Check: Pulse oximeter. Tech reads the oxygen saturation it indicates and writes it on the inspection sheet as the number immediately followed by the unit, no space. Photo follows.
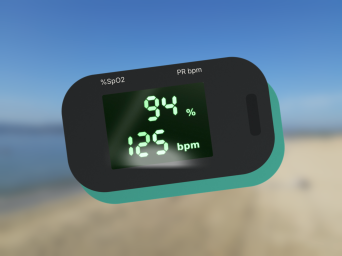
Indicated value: 94%
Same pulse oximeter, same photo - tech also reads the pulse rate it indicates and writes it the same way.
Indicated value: 125bpm
